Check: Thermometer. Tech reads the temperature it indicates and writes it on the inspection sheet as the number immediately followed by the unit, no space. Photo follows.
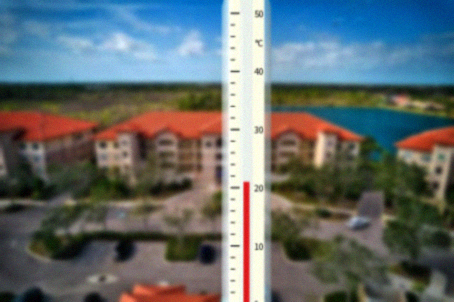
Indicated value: 21°C
